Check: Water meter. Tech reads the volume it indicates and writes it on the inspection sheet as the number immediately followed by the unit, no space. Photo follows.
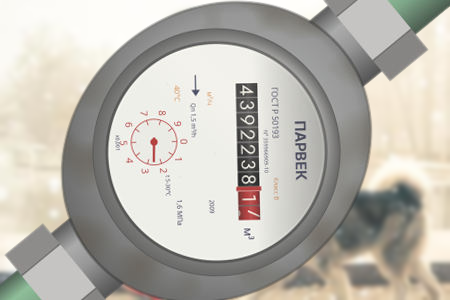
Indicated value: 4392238.172m³
